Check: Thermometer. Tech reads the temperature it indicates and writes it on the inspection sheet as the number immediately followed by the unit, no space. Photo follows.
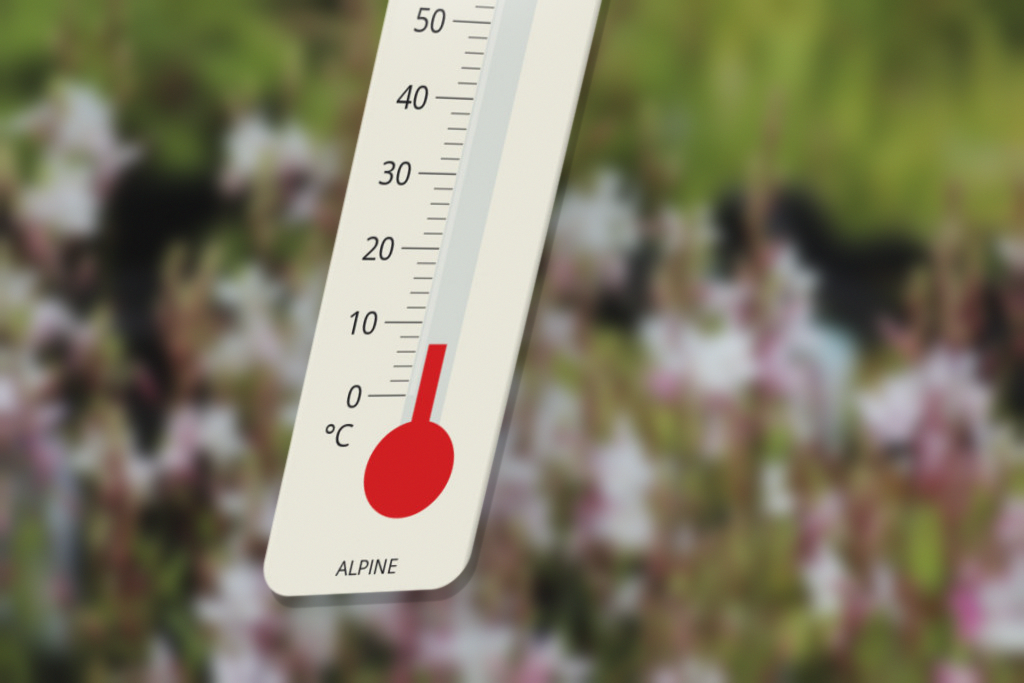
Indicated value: 7°C
